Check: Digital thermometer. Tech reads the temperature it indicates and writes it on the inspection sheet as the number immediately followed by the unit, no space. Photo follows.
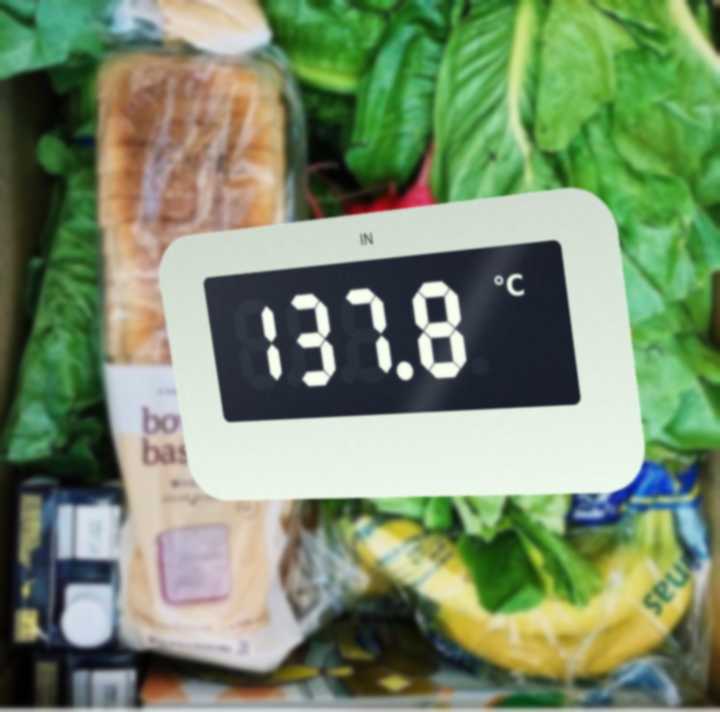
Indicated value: 137.8°C
